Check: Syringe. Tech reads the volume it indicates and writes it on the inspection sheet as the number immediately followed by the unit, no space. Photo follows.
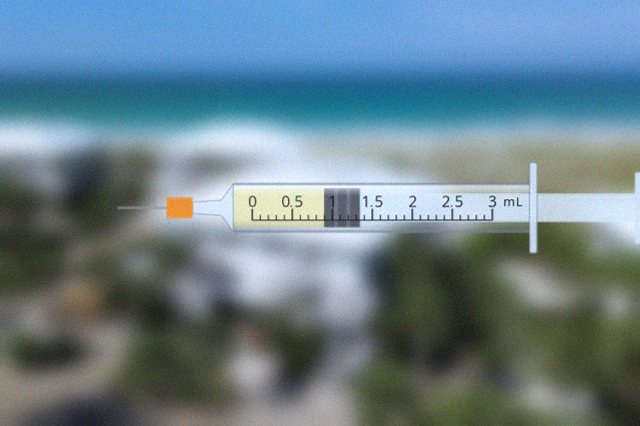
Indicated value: 0.9mL
